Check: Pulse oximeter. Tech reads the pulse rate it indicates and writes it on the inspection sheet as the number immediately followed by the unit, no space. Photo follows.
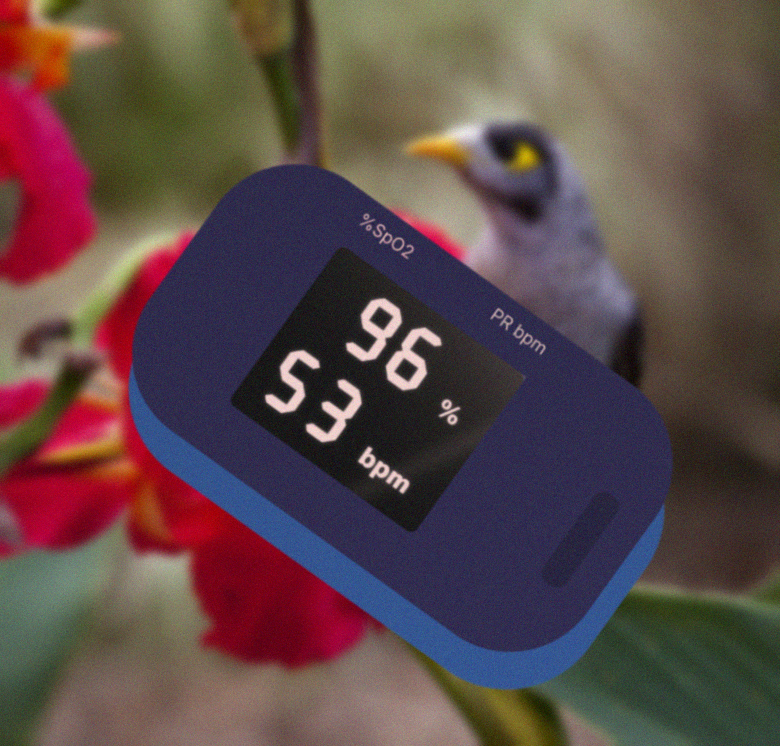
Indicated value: 53bpm
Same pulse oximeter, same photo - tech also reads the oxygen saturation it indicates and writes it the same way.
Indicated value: 96%
